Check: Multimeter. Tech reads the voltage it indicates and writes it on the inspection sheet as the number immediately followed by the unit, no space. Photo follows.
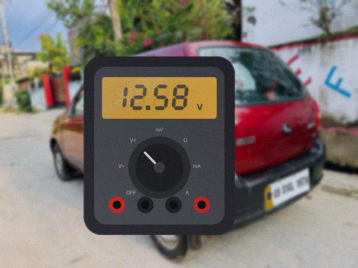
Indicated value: 12.58V
